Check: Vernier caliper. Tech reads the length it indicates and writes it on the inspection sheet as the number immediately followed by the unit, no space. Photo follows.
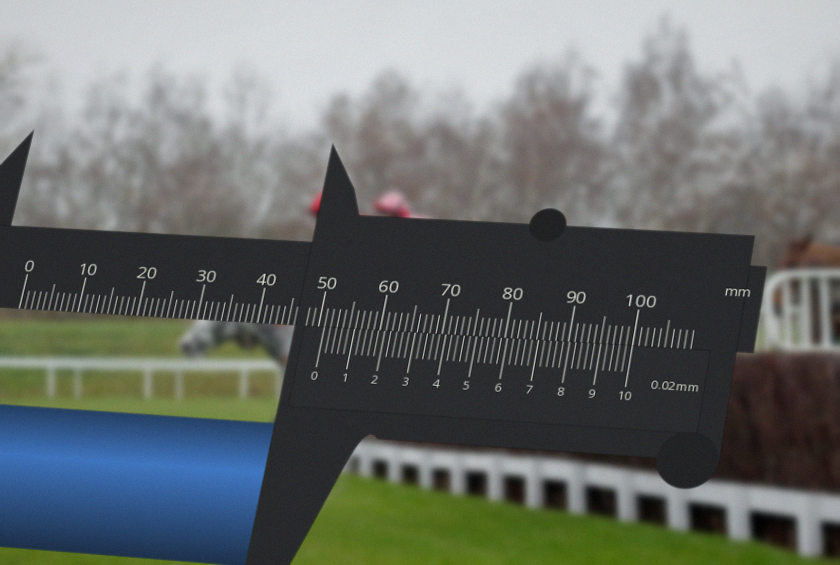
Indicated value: 51.0mm
